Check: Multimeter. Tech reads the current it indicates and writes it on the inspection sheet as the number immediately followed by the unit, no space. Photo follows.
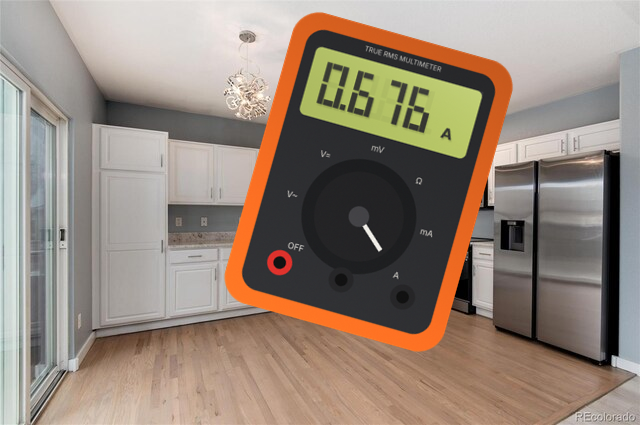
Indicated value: 0.676A
